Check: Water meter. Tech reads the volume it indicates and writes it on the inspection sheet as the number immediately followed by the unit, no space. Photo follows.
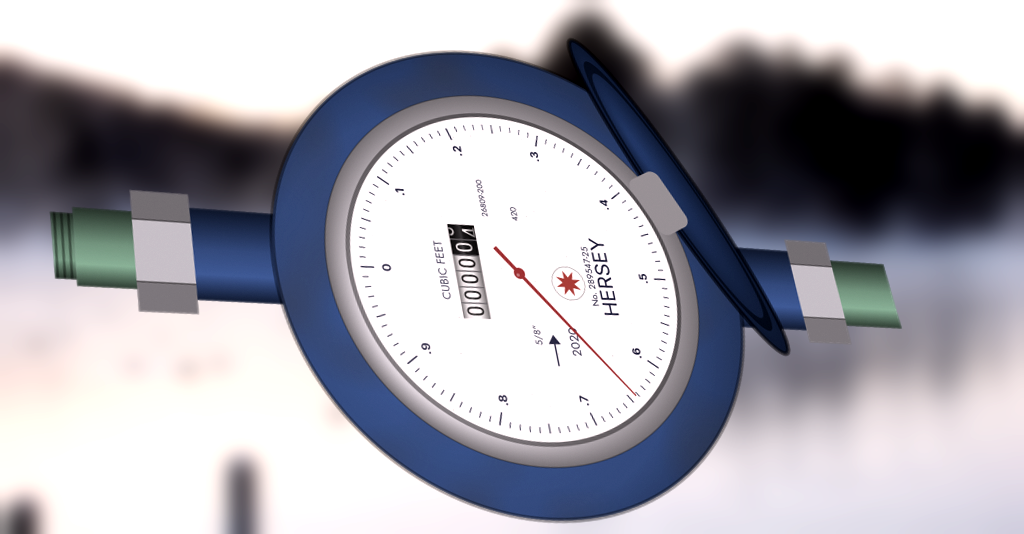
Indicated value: 3.64ft³
